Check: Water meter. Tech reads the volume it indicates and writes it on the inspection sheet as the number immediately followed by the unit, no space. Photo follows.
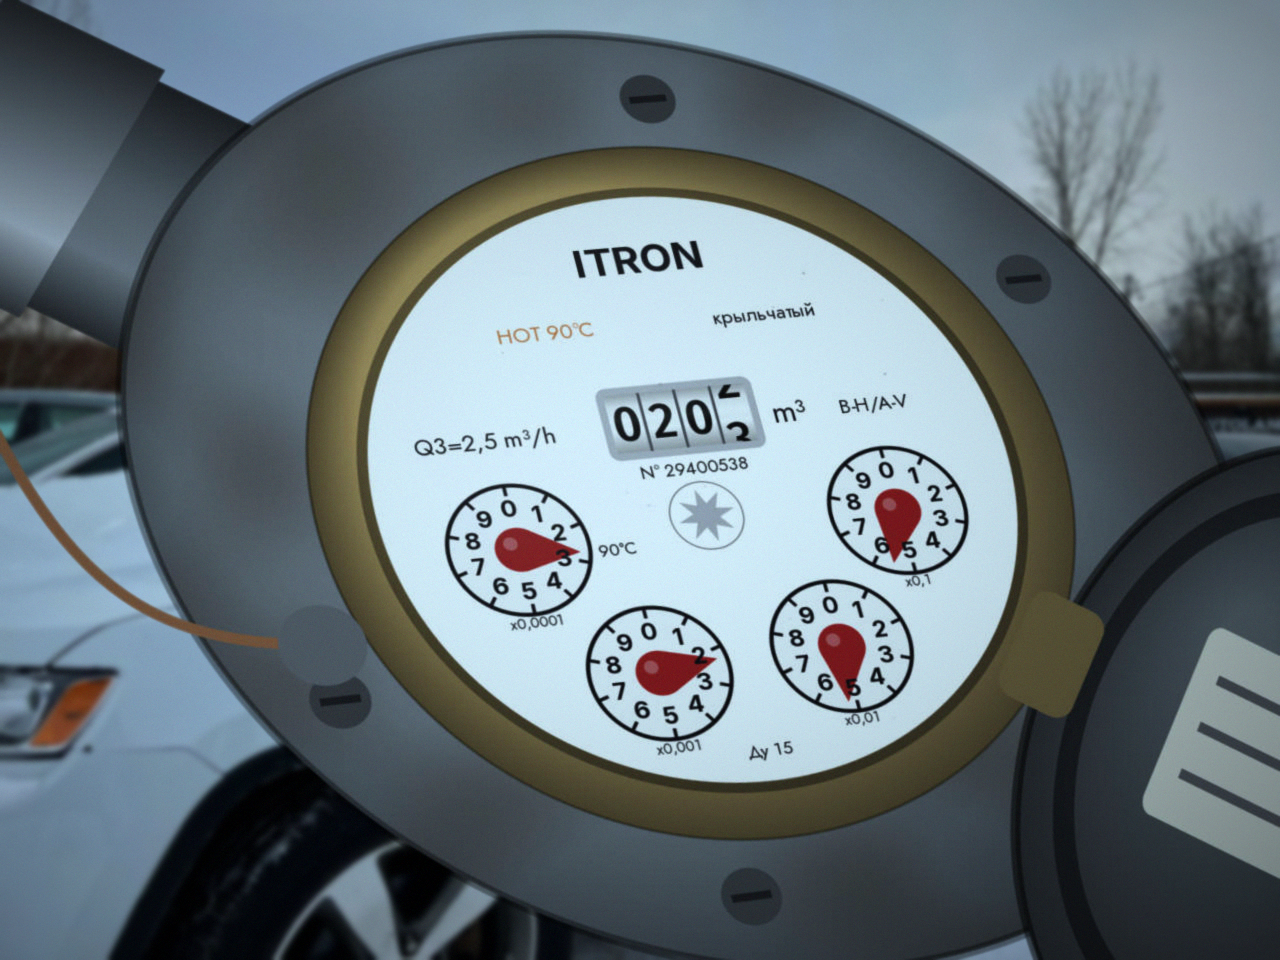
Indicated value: 202.5522m³
